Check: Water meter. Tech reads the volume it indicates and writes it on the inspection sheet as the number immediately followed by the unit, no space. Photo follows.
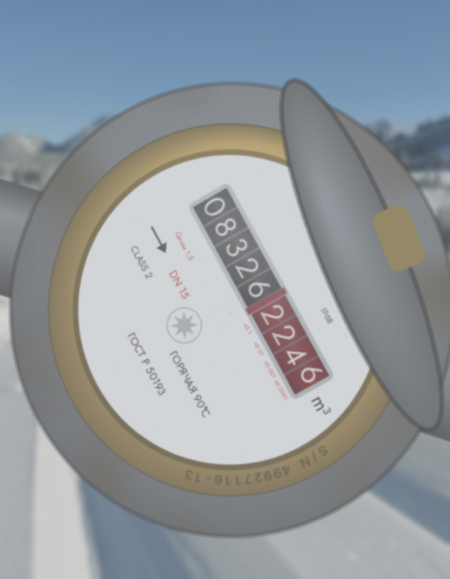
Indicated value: 8326.2246m³
